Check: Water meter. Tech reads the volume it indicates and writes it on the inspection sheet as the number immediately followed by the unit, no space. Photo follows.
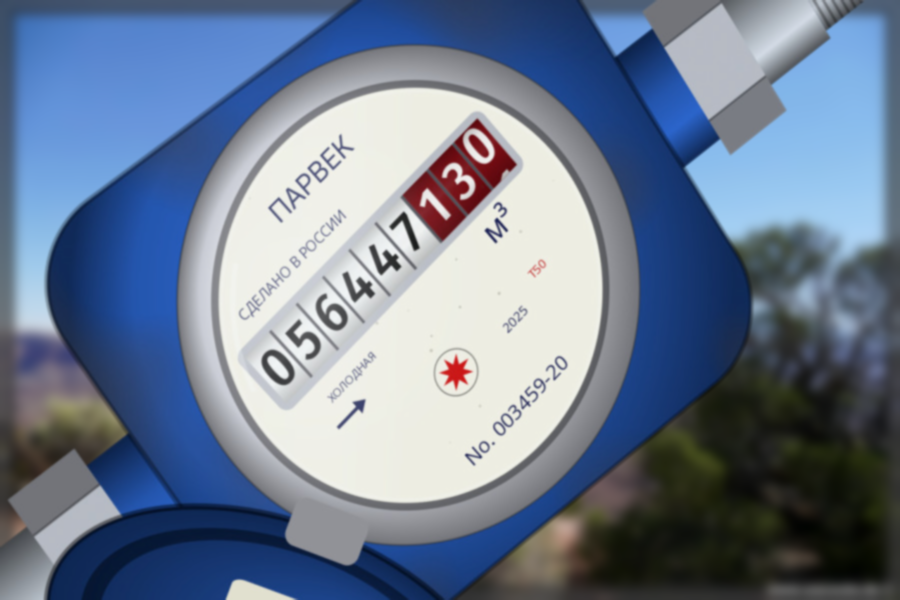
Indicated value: 56447.130m³
